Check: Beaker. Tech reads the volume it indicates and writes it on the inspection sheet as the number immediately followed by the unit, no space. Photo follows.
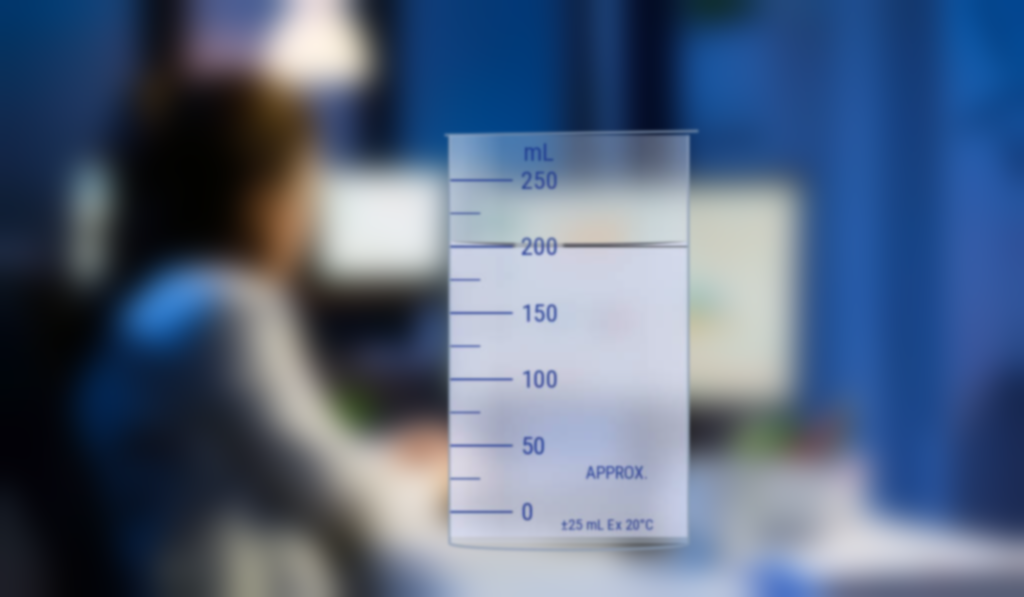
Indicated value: 200mL
